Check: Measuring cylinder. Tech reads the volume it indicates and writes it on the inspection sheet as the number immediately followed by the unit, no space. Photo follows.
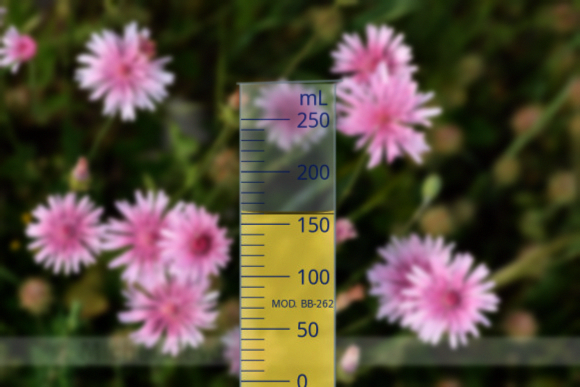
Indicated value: 160mL
